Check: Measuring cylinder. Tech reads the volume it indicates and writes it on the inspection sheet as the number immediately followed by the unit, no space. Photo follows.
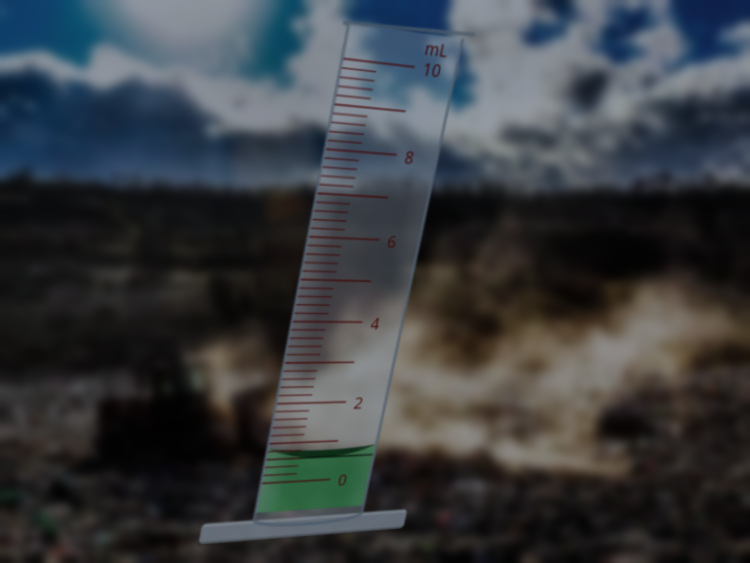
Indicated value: 0.6mL
